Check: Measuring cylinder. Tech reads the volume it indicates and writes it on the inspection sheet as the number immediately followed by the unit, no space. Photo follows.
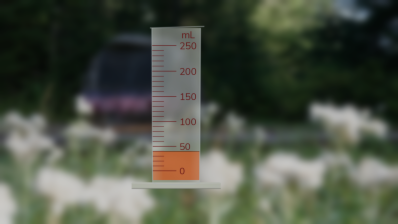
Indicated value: 40mL
